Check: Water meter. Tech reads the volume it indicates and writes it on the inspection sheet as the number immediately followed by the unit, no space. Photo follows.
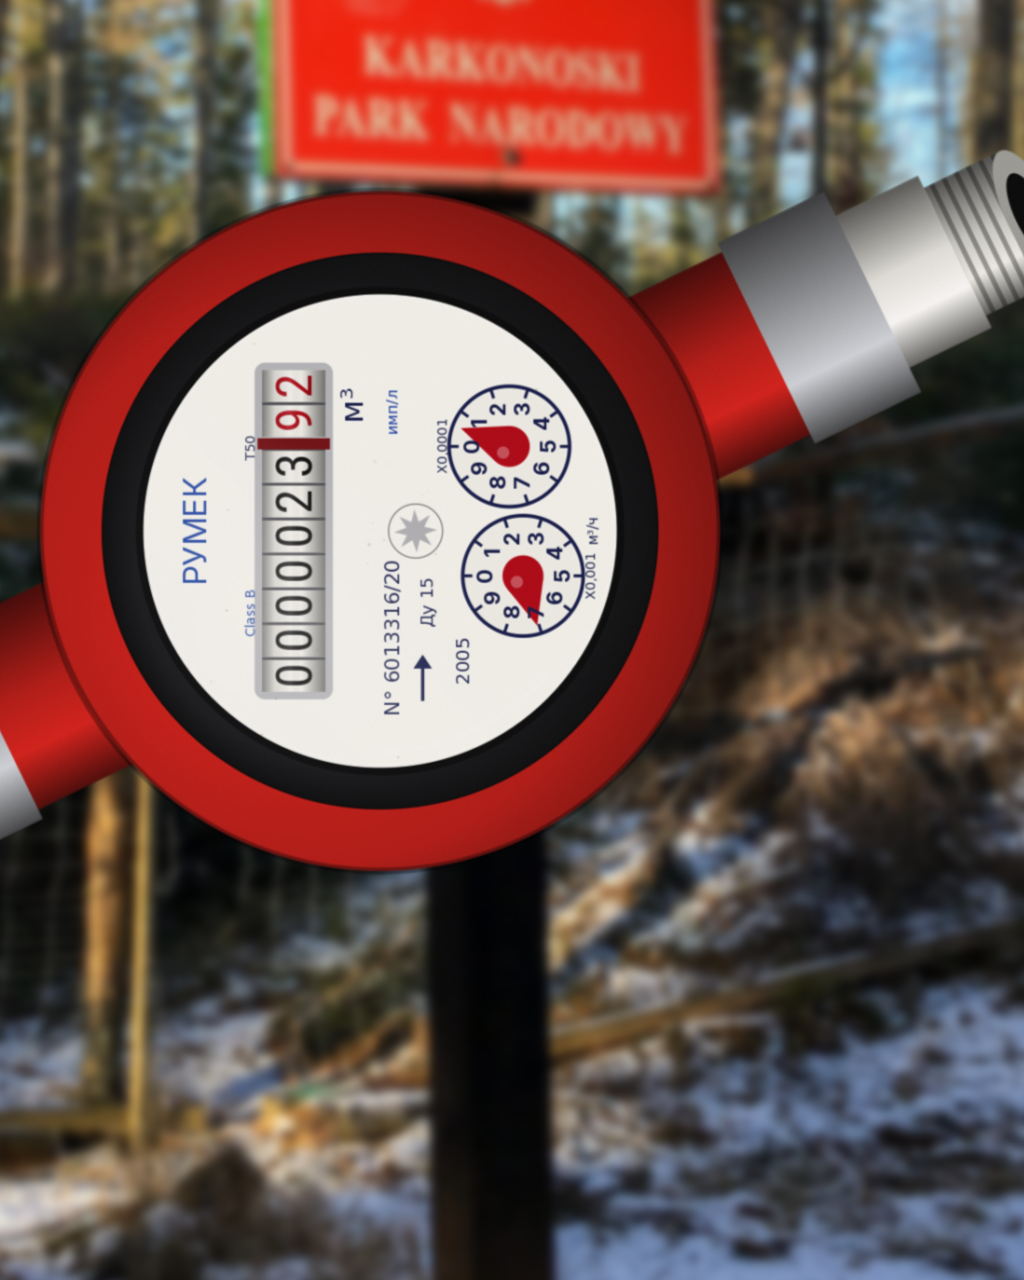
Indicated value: 23.9270m³
